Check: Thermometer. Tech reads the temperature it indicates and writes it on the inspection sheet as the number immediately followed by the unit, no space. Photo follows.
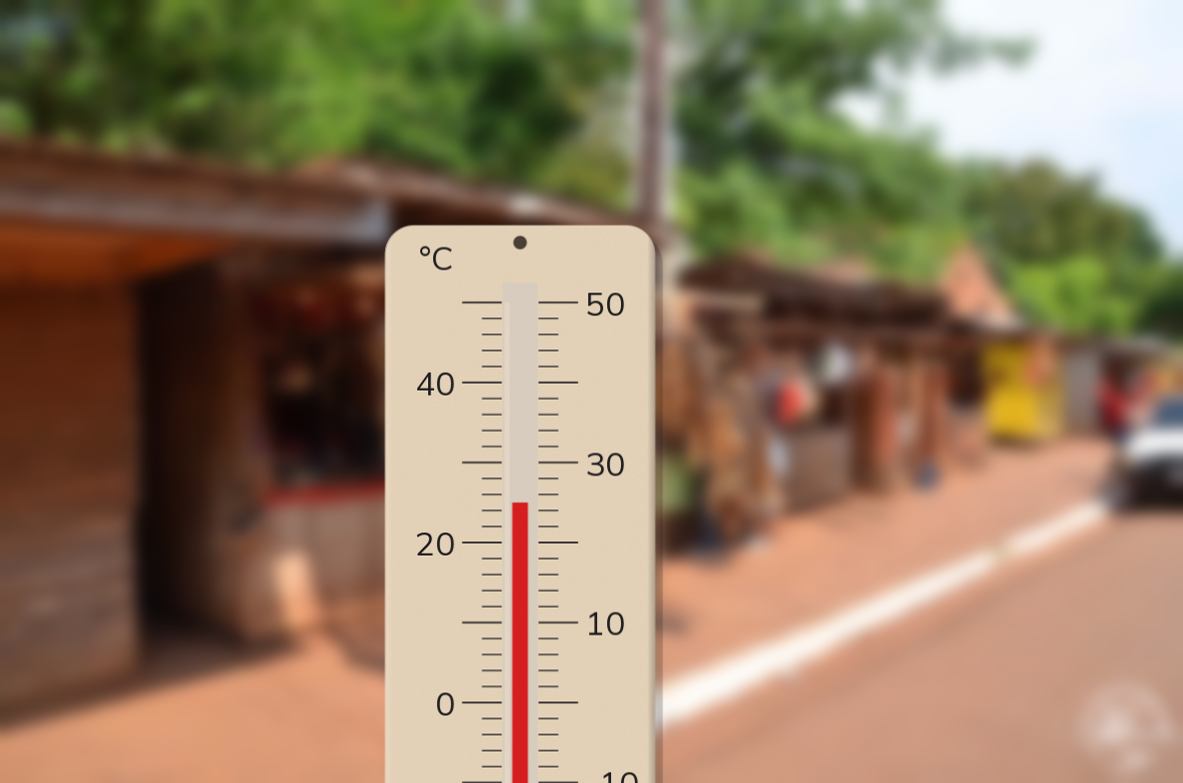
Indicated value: 25°C
